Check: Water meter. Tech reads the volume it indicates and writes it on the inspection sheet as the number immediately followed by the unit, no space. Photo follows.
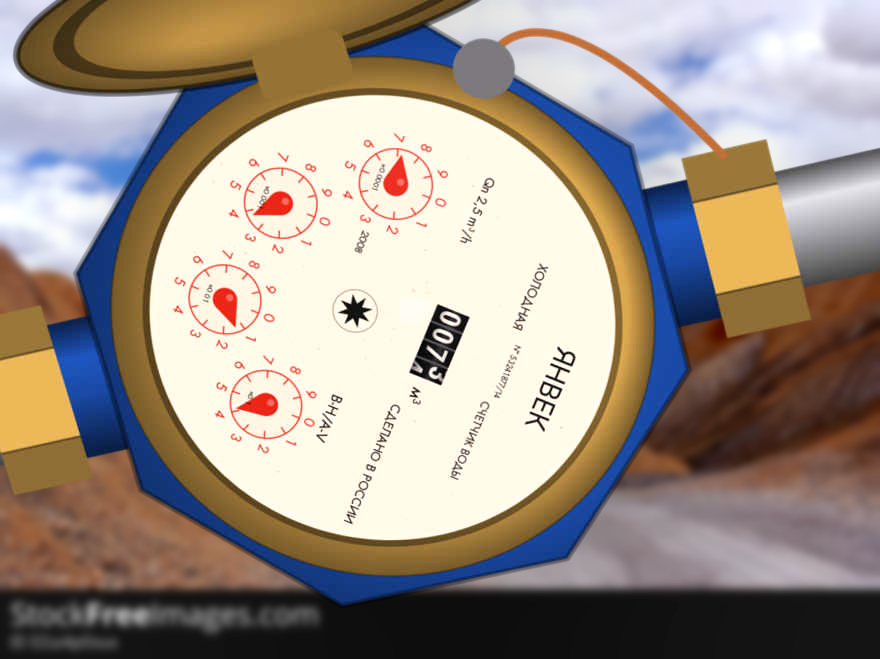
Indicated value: 73.4137m³
